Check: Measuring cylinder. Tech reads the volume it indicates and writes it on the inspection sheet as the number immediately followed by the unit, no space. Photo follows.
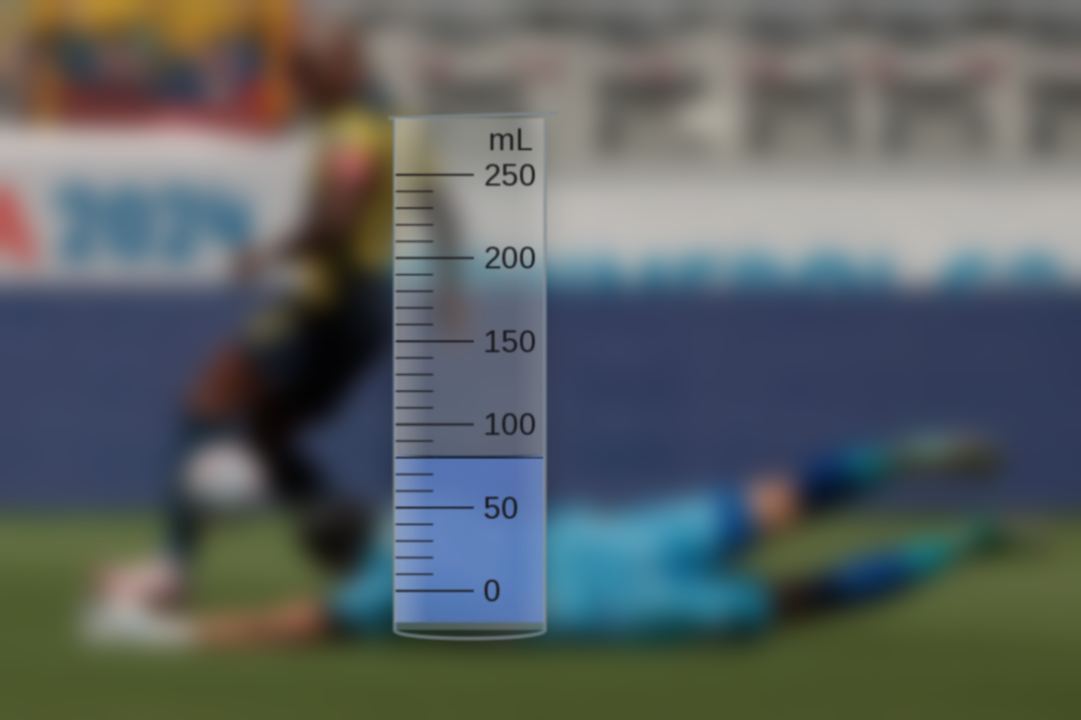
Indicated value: 80mL
